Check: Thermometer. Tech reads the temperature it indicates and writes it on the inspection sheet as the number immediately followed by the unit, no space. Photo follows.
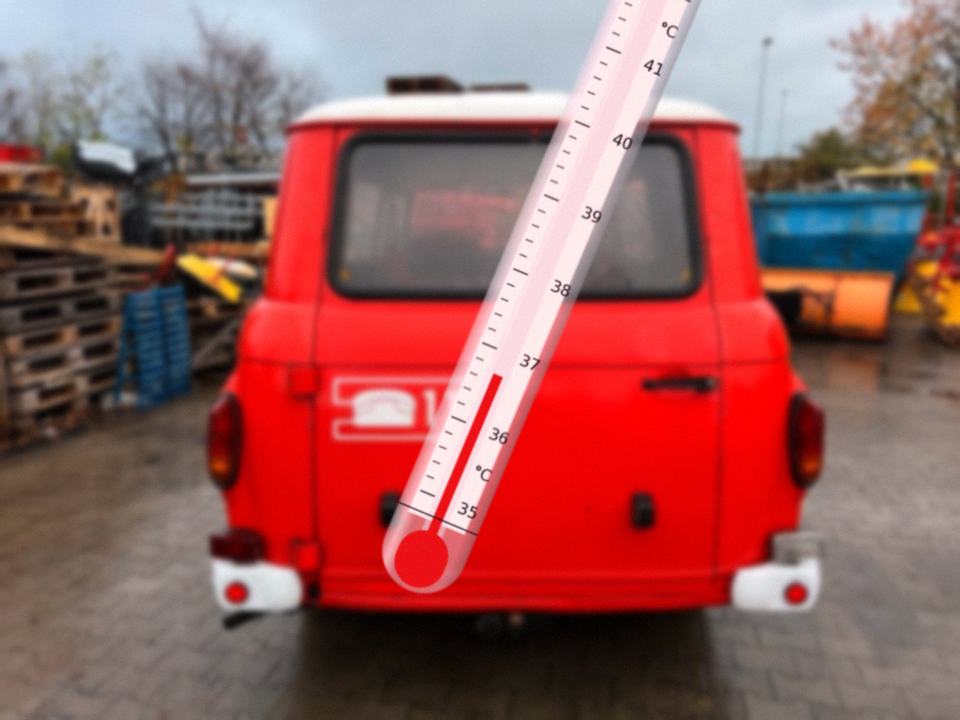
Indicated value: 36.7°C
